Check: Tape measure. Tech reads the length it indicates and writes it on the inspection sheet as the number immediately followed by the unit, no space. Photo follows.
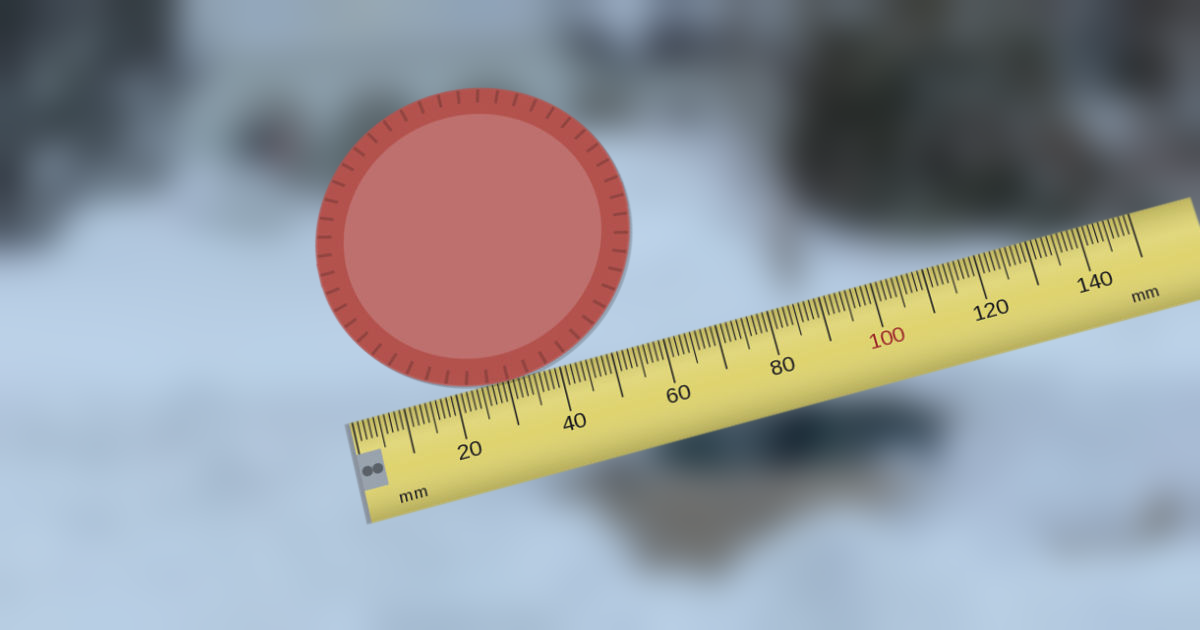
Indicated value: 60mm
